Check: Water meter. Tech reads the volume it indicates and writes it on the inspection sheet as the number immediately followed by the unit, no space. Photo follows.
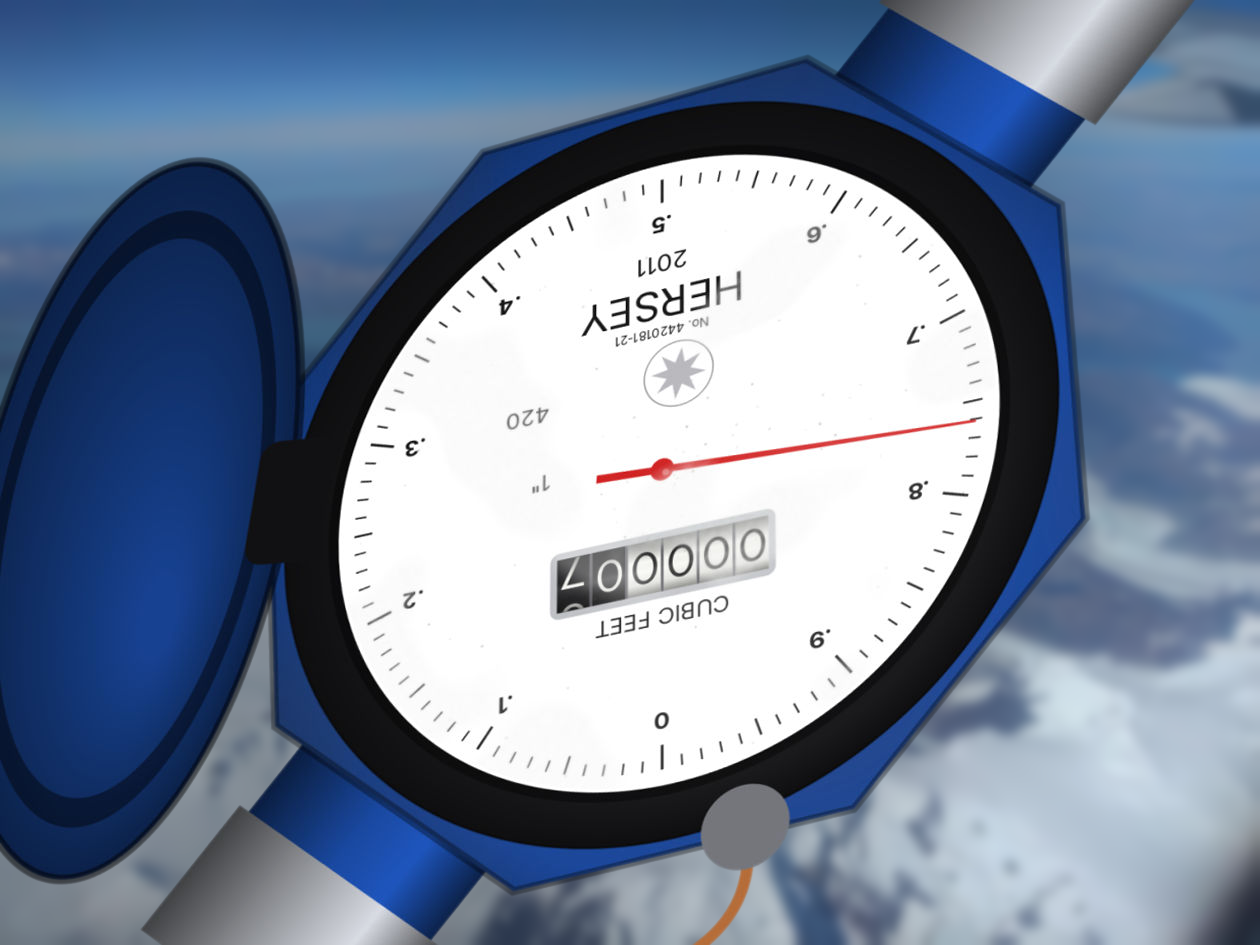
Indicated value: 6.76ft³
